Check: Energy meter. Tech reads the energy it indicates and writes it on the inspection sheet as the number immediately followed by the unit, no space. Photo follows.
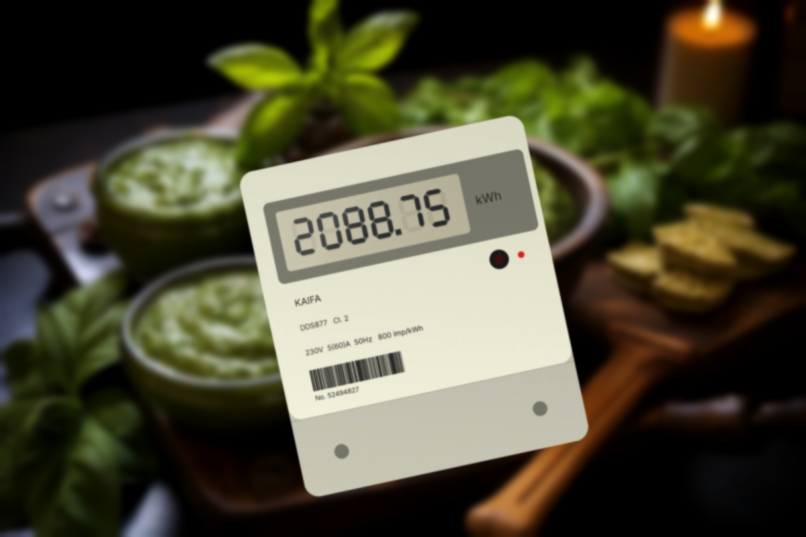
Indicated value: 2088.75kWh
